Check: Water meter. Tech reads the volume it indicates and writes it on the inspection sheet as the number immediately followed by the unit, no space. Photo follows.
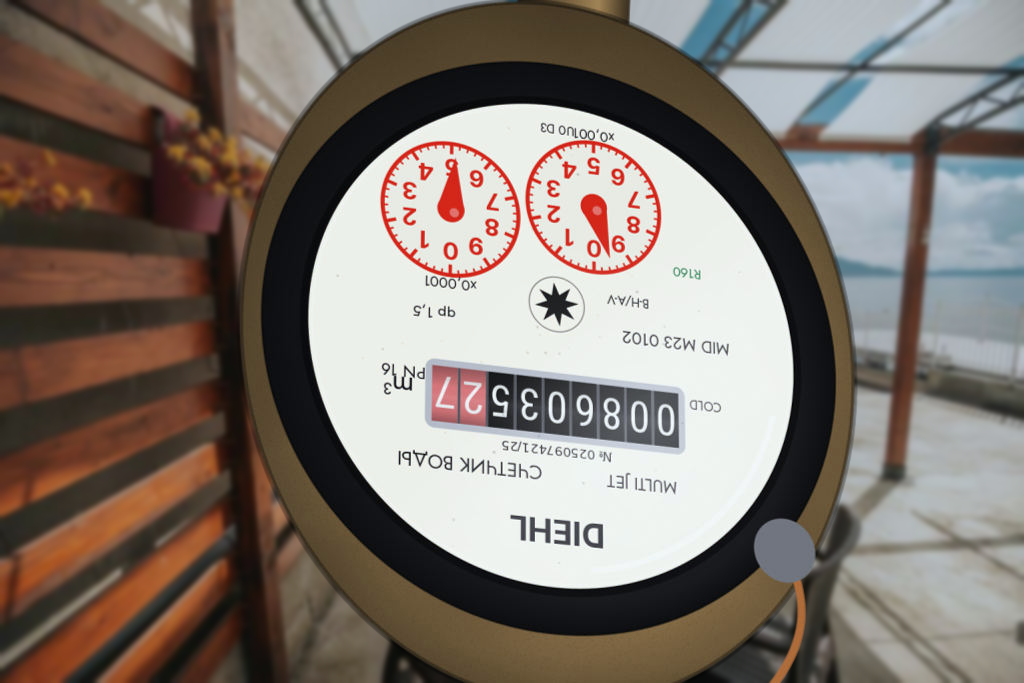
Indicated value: 86035.2695m³
